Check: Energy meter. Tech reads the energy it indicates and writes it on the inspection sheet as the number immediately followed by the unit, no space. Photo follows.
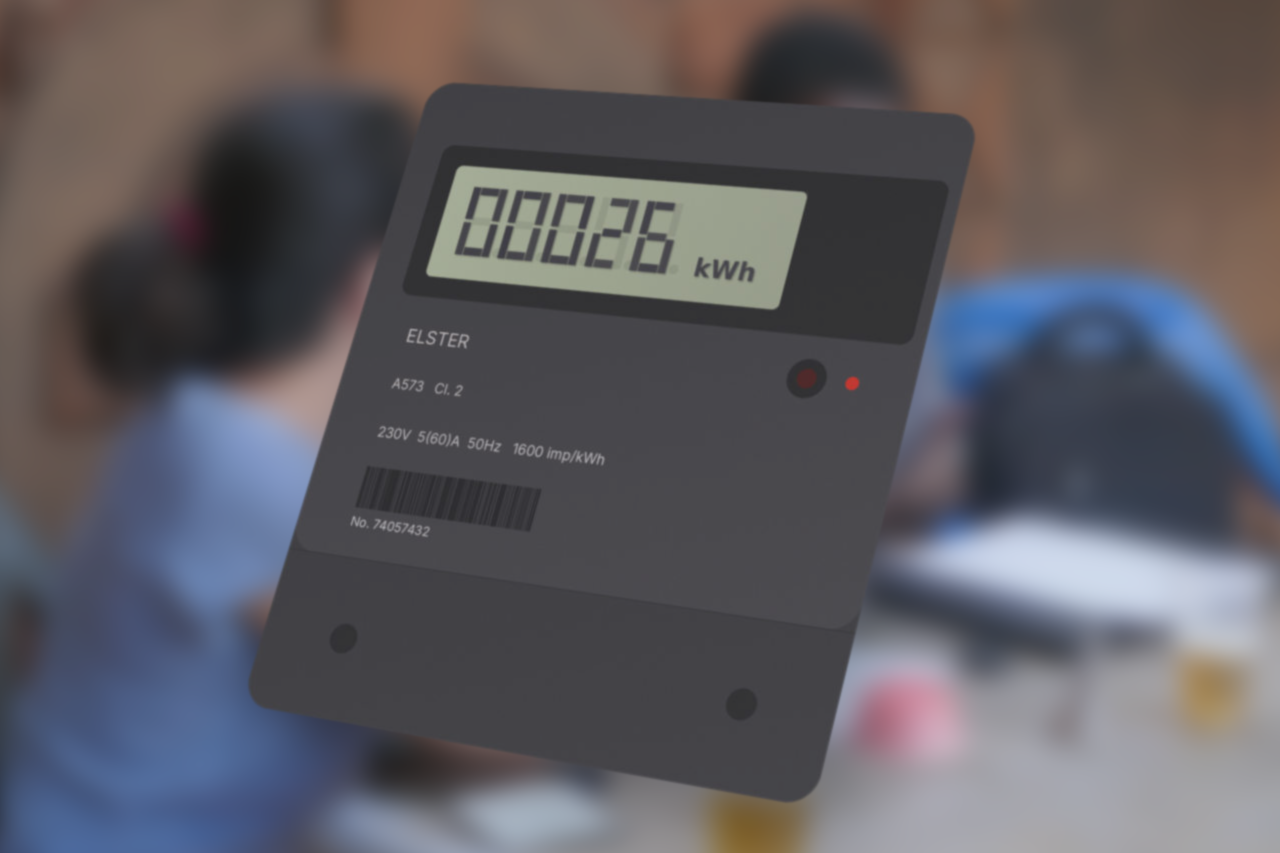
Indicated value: 26kWh
